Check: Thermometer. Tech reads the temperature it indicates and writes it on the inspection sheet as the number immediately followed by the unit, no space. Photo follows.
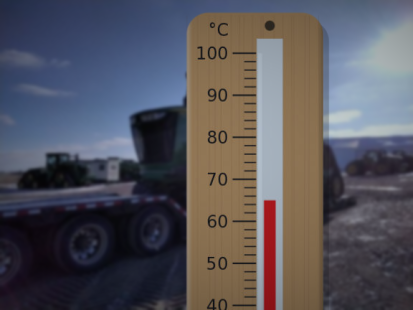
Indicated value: 65°C
